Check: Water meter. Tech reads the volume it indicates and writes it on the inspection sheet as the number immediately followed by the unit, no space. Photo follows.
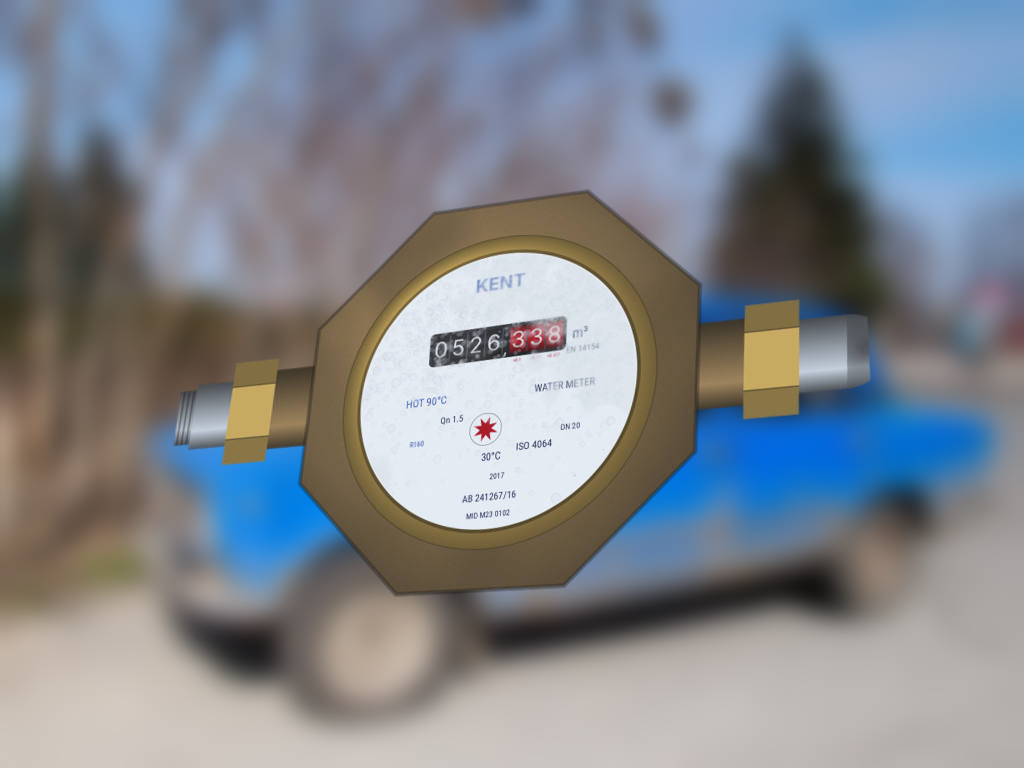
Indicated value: 526.338m³
